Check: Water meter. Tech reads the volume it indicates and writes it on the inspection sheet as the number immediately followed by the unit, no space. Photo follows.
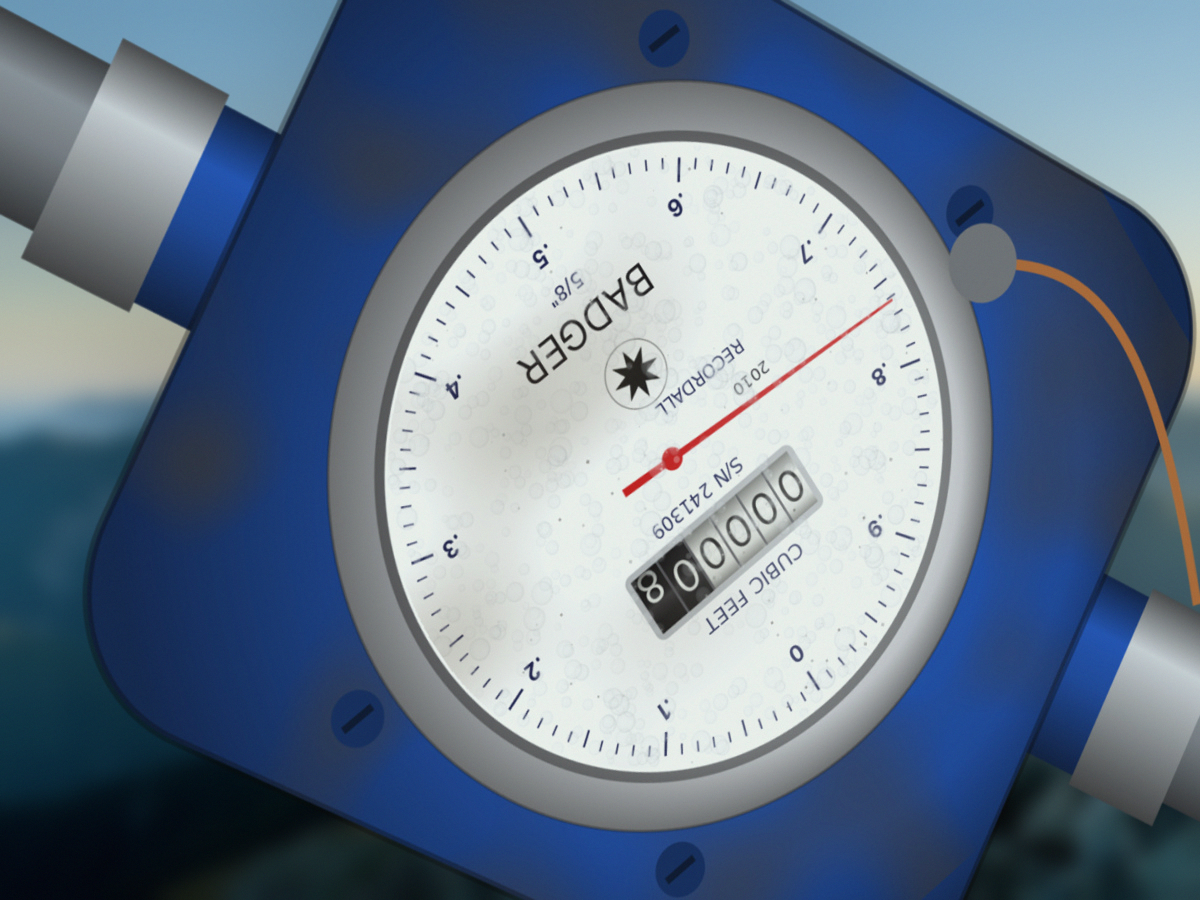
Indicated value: 7.76ft³
